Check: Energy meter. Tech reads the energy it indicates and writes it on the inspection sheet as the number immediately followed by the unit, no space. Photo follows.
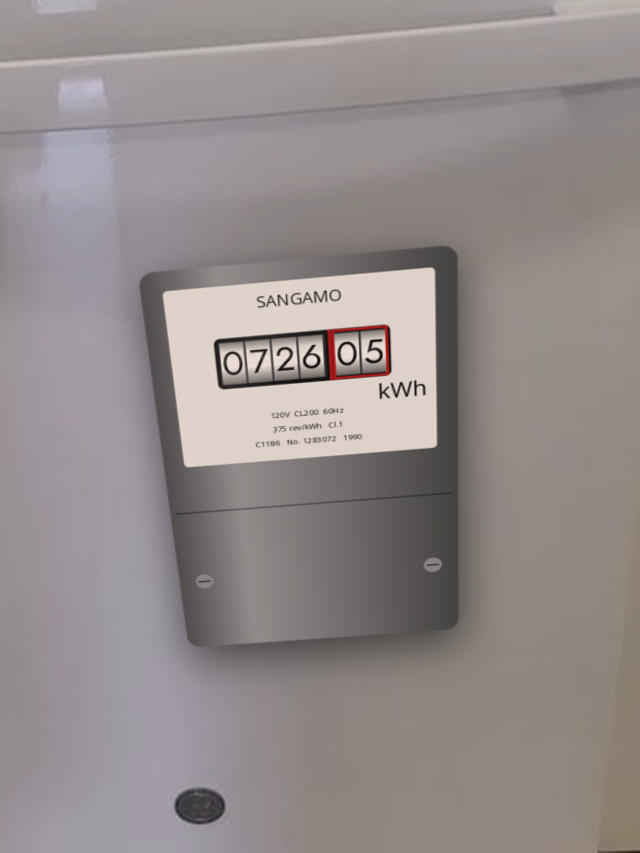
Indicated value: 726.05kWh
